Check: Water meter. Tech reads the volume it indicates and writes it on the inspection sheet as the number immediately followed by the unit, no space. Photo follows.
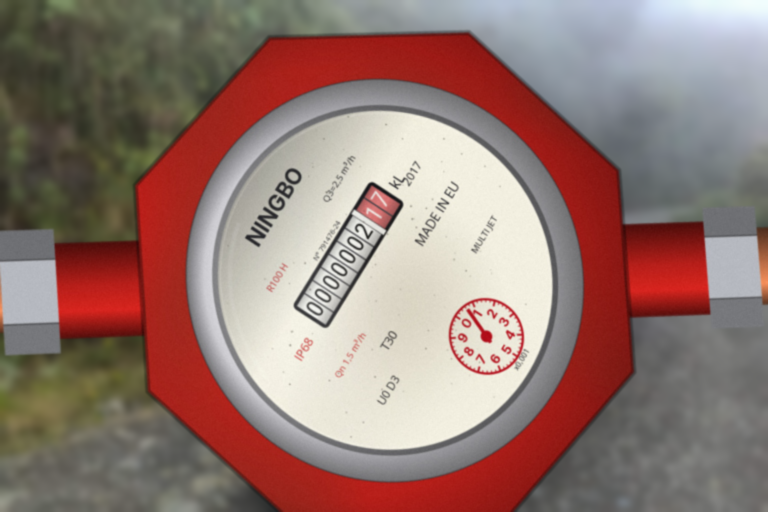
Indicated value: 2.170kL
